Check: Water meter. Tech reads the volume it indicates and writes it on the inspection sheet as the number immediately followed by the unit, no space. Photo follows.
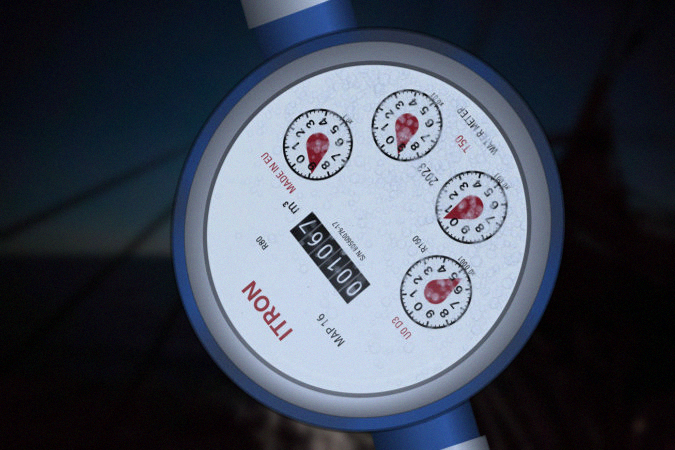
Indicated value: 1066.8905m³
